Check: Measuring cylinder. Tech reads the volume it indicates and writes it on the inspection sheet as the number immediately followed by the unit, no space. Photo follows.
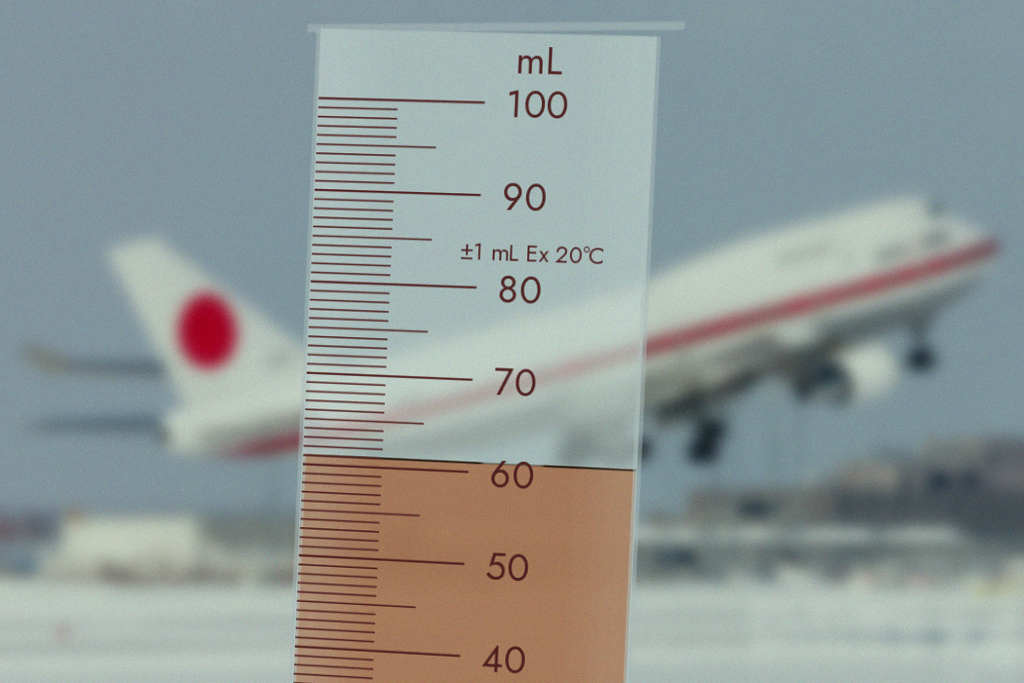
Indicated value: 61mL
